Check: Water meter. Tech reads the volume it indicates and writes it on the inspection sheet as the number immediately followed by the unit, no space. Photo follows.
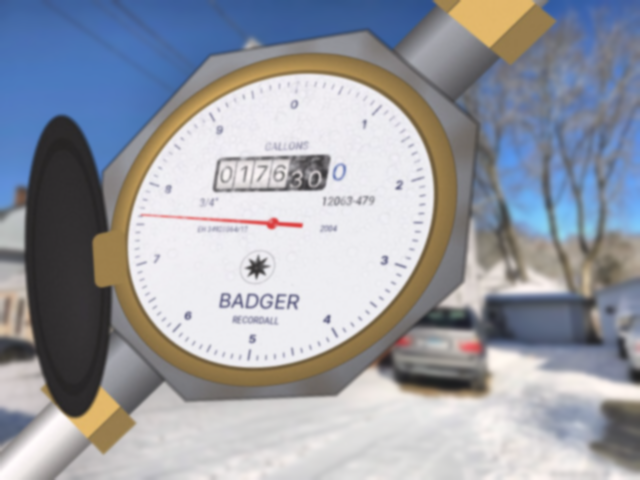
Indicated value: 176297.6gal
